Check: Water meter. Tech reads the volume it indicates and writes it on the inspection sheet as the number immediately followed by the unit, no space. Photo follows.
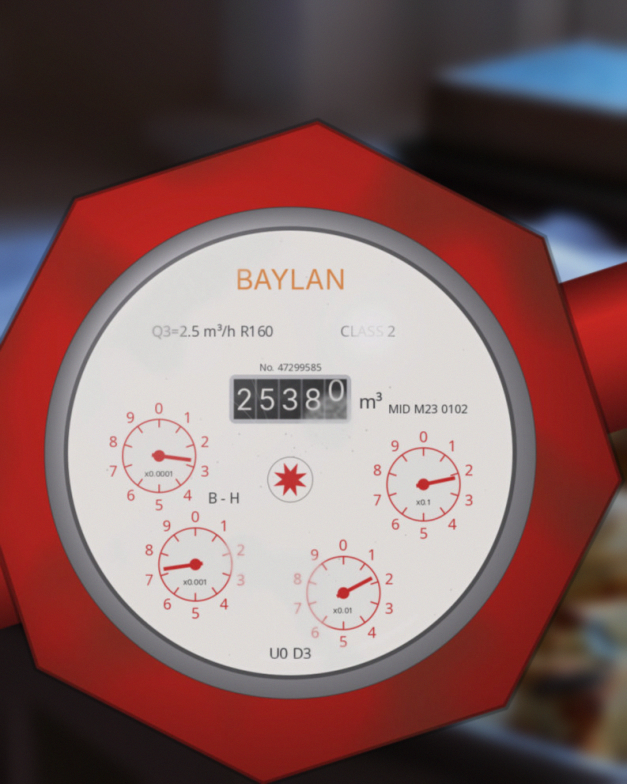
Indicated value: 25380.2172m³
